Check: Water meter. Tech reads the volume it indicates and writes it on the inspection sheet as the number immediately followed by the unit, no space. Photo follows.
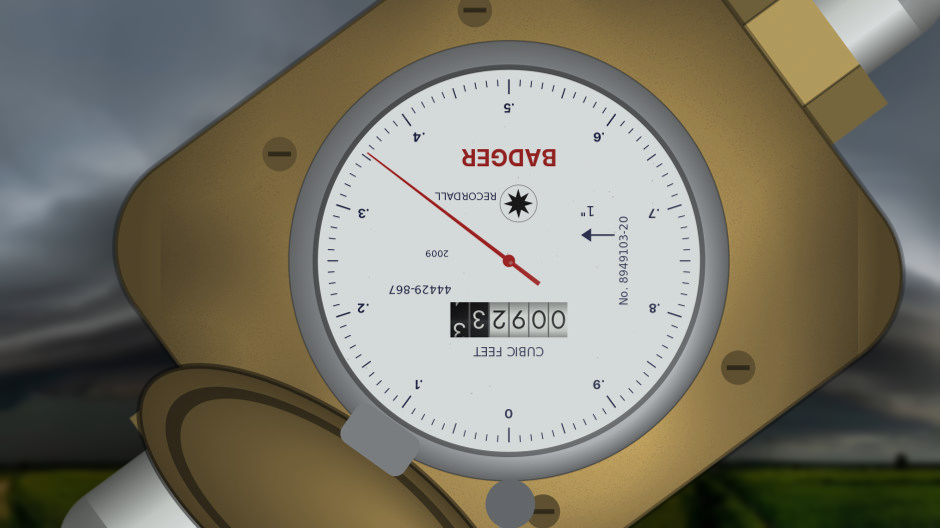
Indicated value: 9233.35ft³
